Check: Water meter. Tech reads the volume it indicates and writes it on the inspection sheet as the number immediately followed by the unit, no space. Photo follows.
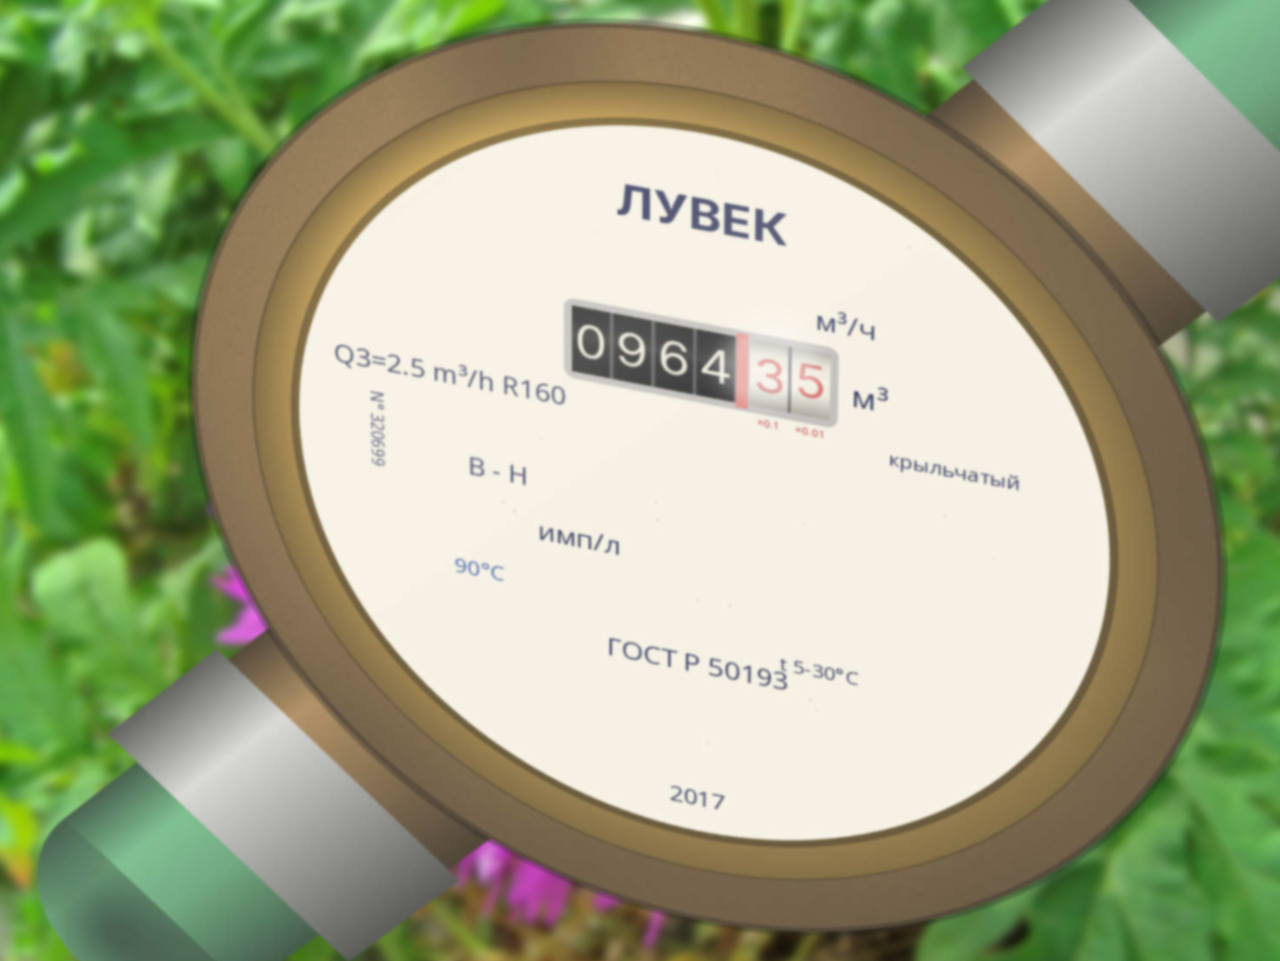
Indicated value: 964.35m³
